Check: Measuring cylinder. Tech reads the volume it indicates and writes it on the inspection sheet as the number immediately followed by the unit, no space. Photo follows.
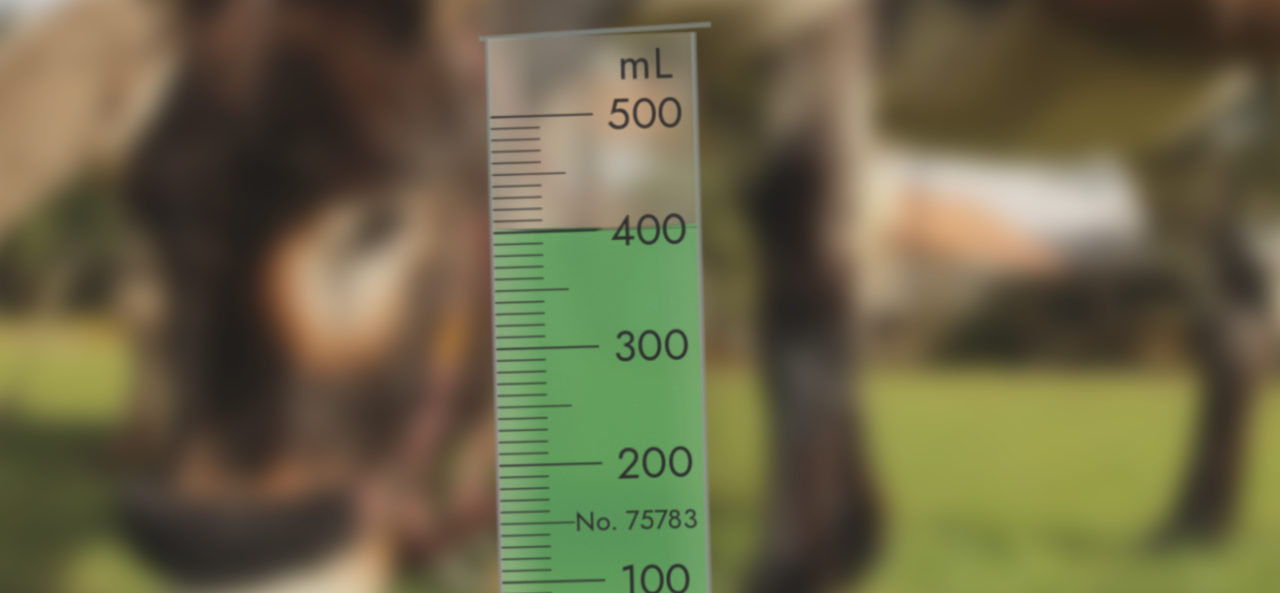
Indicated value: 400mL
